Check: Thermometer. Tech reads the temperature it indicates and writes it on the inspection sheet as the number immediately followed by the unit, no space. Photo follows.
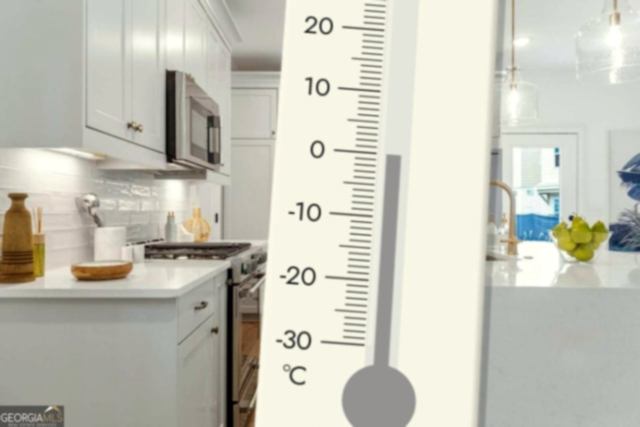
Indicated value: 0°C
